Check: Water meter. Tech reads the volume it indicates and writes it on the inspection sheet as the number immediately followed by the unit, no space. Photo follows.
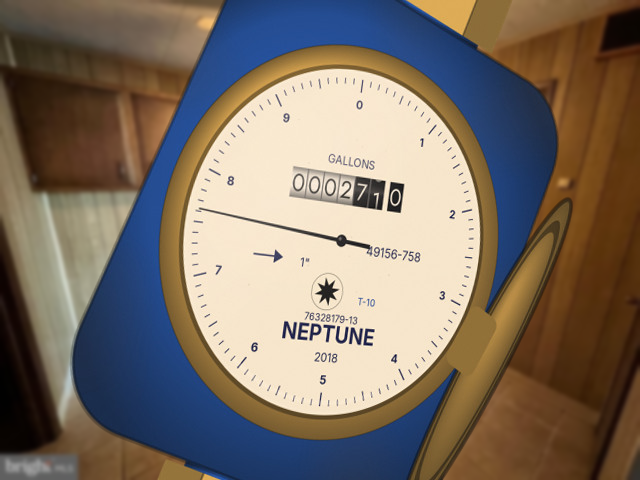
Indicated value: 2707.6gal
